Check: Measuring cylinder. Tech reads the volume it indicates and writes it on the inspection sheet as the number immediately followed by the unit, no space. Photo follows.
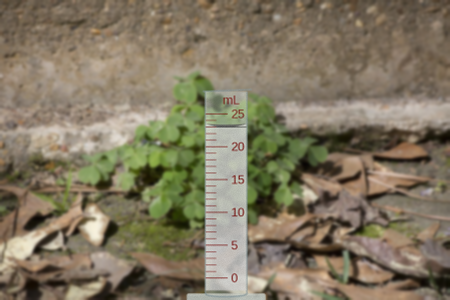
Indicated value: 23mL
